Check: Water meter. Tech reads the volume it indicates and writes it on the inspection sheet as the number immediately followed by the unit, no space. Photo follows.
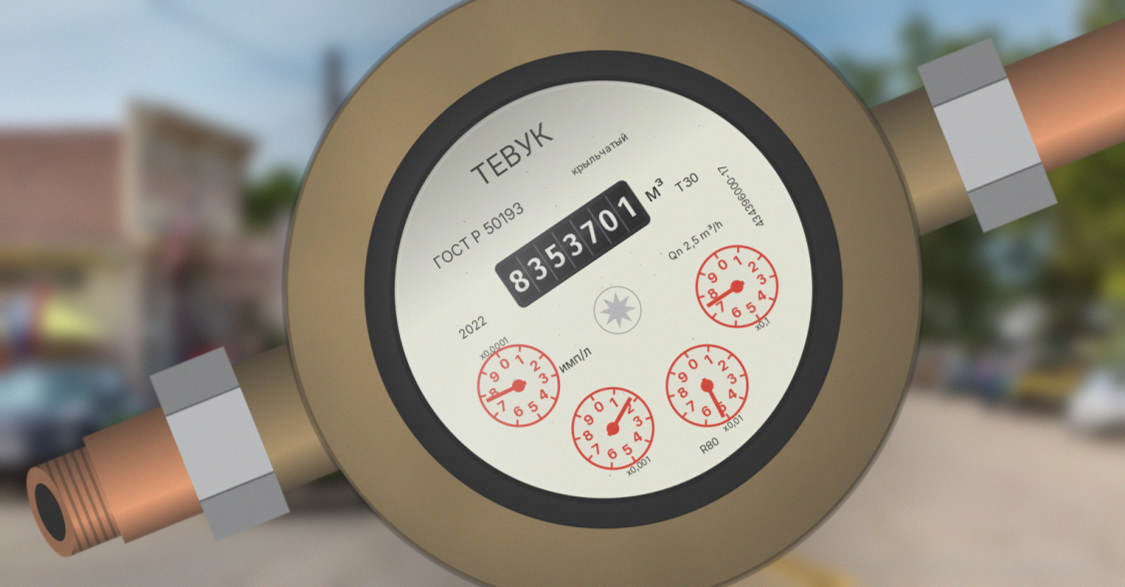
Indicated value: 8353701.7517m³
